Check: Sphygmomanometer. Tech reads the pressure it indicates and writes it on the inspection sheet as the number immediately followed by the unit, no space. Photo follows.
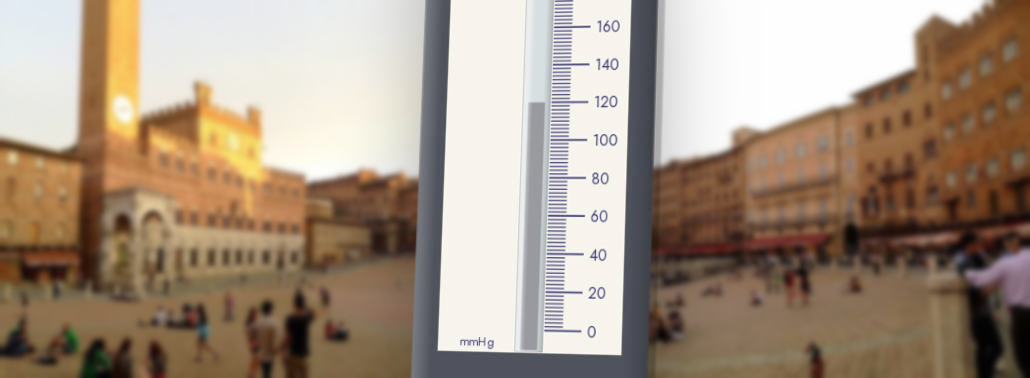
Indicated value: 120mmHg
